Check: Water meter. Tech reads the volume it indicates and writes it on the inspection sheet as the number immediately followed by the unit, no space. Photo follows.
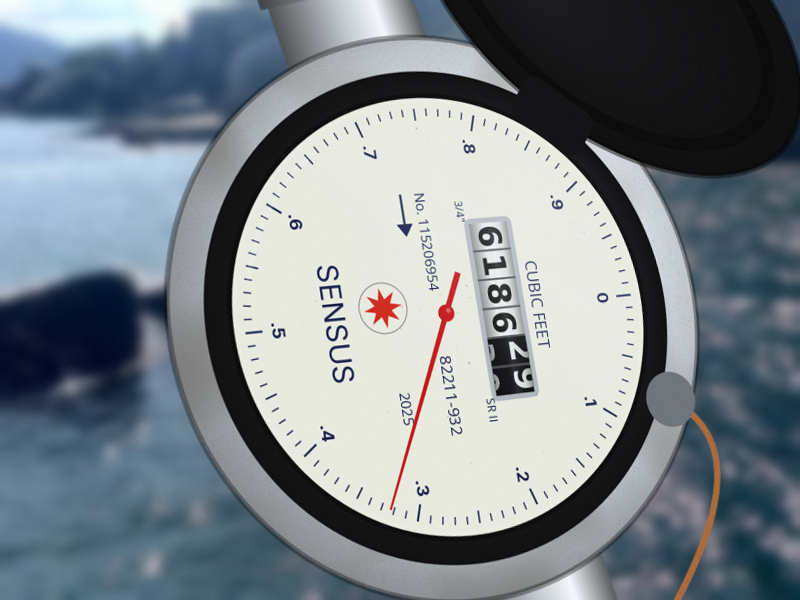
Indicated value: 618629.32ft³
